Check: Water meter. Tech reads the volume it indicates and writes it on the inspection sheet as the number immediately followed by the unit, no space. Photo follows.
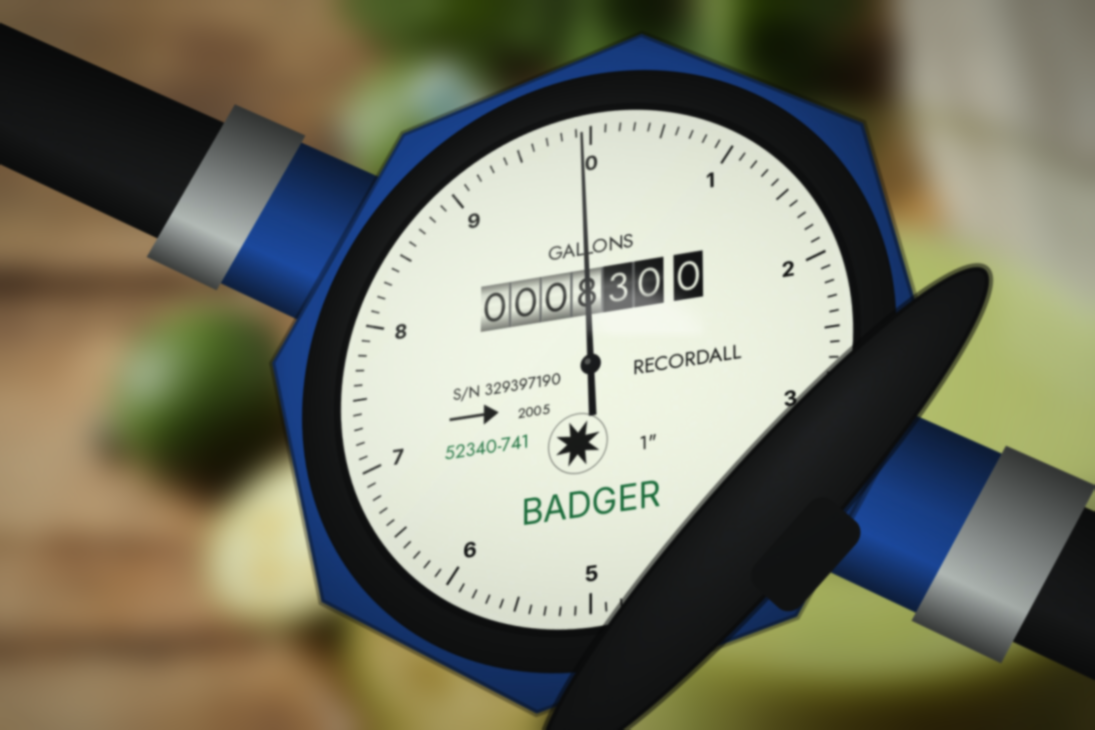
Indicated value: 8299.9gal
